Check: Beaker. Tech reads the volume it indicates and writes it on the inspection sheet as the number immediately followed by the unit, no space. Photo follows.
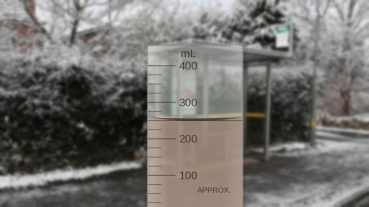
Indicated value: 250mL
